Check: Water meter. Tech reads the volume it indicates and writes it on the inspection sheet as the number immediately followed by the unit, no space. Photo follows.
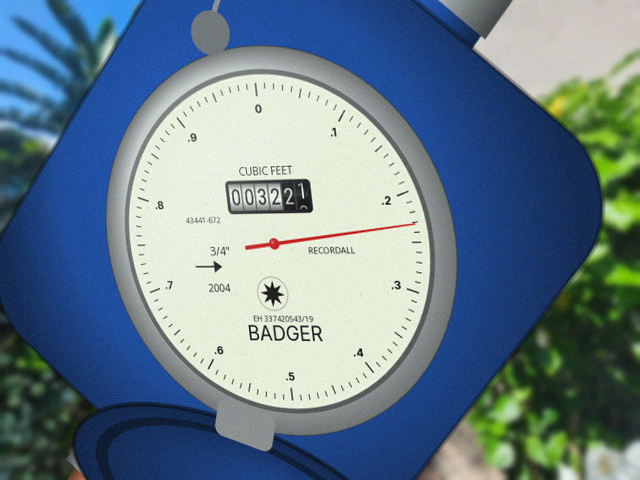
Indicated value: 3221.23ft³
